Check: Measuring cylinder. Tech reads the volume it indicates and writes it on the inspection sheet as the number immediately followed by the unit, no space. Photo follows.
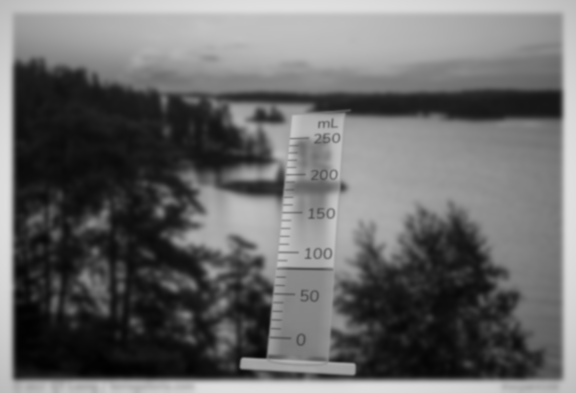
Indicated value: 80mL
